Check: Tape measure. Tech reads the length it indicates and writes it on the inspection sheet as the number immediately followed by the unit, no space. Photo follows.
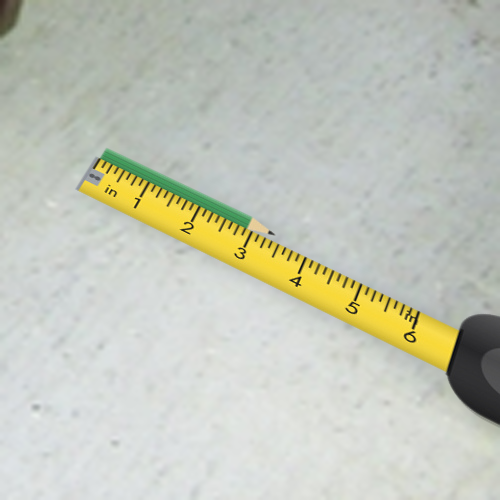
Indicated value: 3.375in
